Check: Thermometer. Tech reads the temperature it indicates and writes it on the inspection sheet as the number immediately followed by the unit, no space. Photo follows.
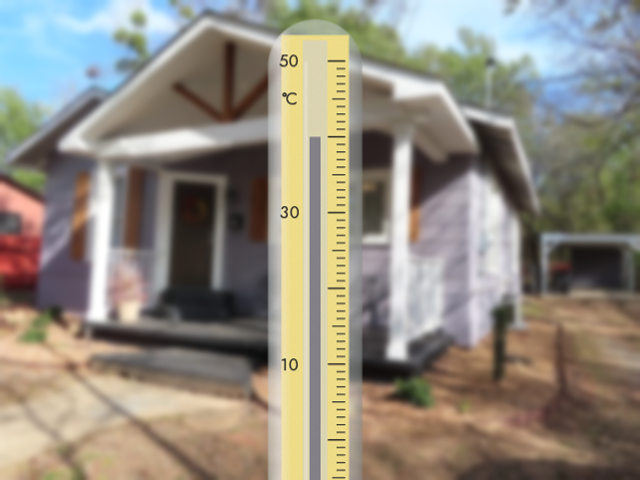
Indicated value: 40°C
